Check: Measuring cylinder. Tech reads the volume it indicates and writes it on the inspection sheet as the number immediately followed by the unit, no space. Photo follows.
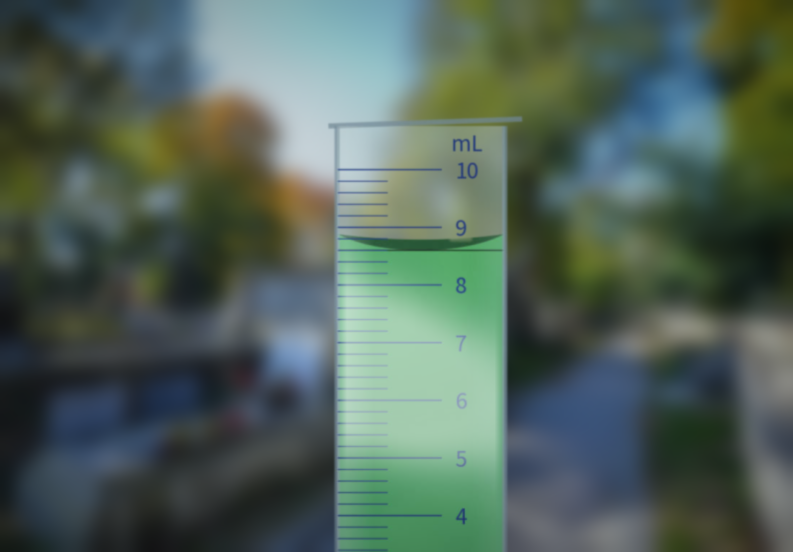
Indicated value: 8.6mL
